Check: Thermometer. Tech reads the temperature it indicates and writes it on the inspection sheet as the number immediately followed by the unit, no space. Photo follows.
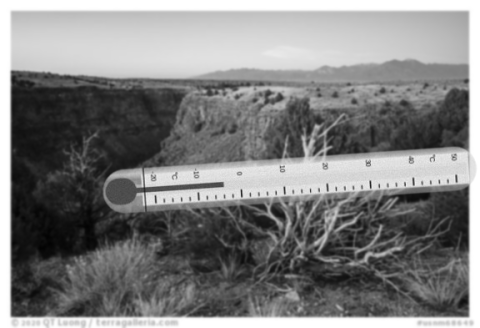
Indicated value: -4°C
